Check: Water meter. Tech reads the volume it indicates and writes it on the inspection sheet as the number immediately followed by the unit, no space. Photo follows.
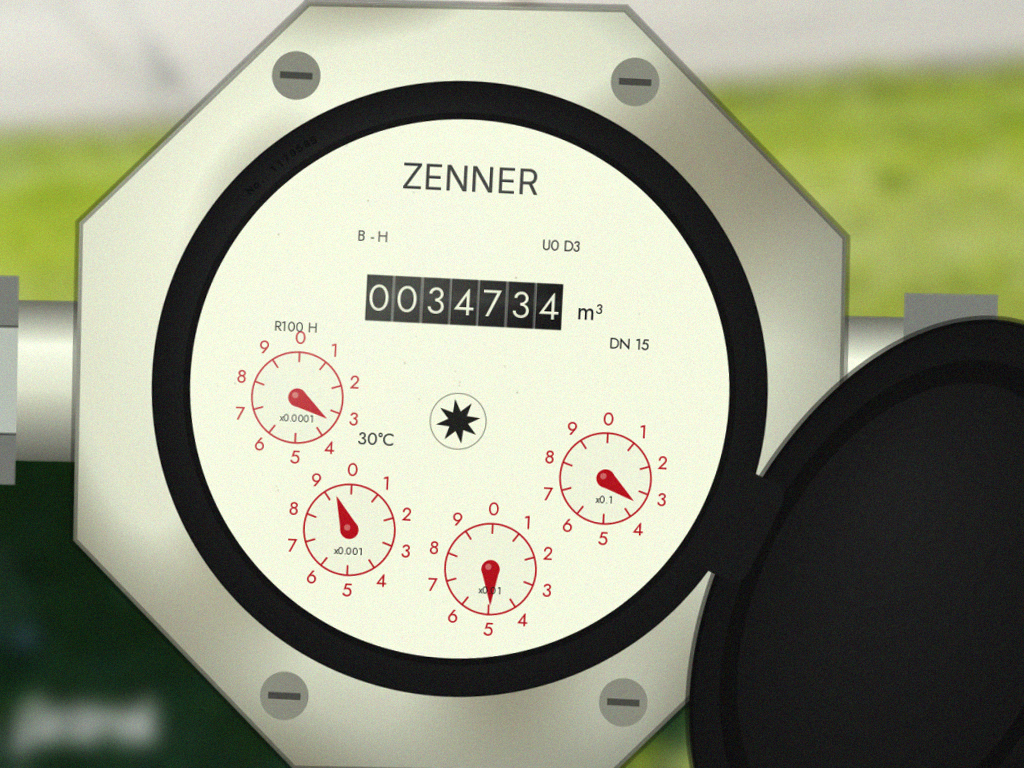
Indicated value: 34734.3493m³
